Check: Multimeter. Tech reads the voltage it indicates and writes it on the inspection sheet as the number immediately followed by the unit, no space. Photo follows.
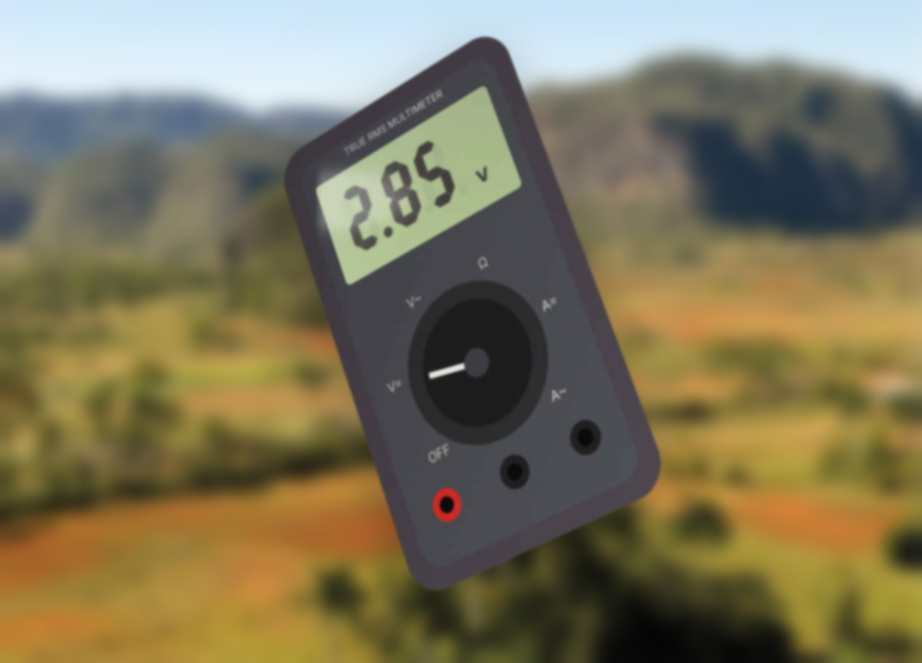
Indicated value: 2.85V
